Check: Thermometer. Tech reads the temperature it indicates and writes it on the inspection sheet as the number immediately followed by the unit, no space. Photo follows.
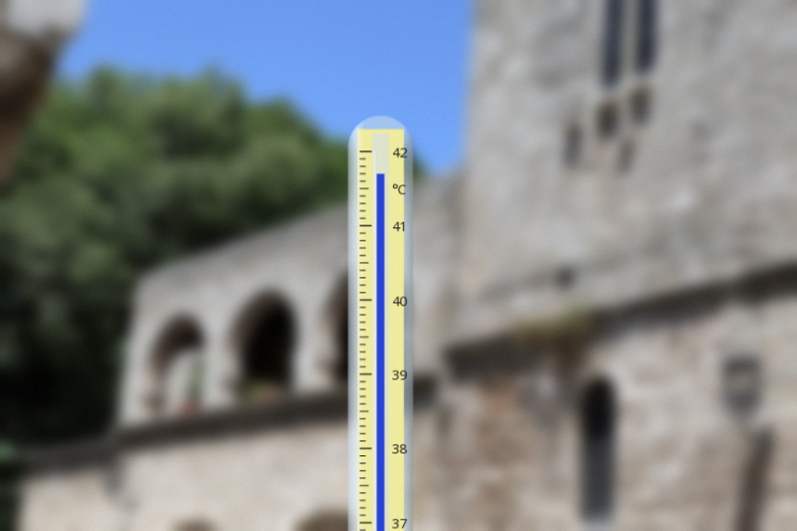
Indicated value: 41.7°C
